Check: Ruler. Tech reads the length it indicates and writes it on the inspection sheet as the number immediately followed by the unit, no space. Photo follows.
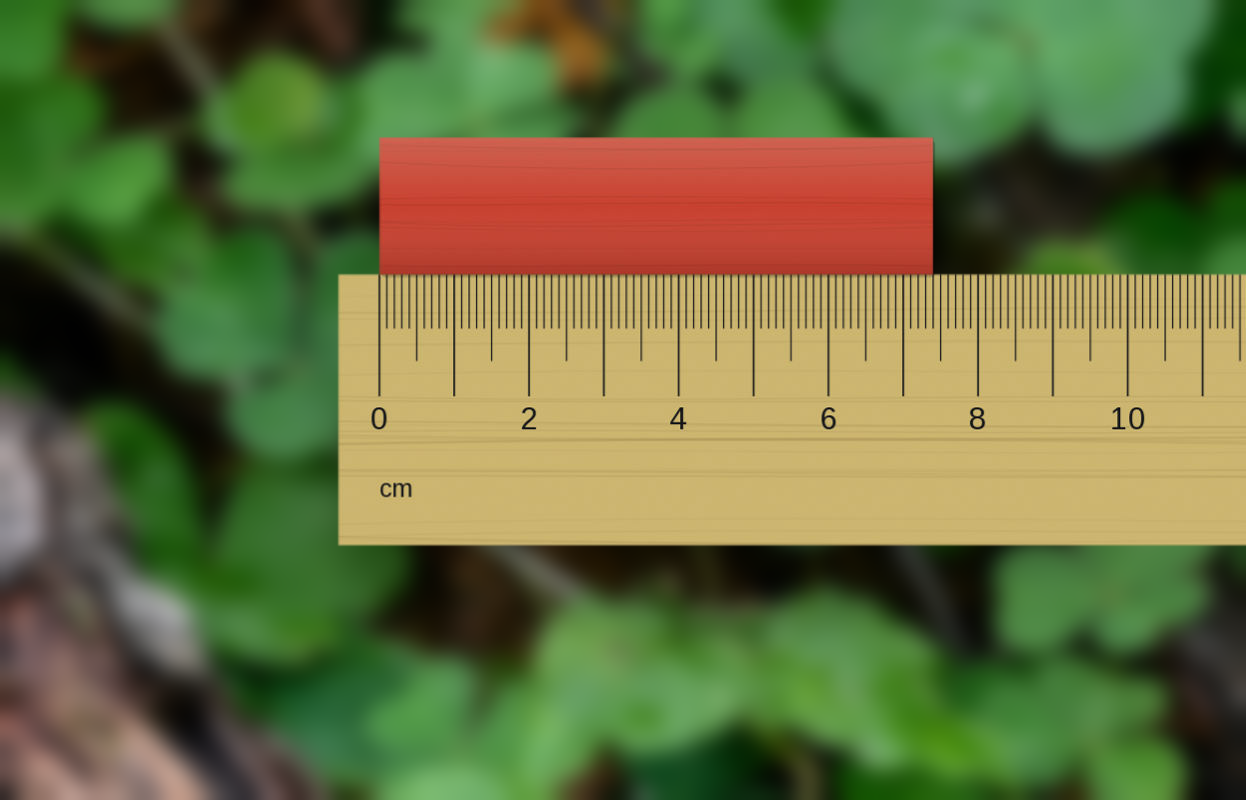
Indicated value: 7.4cm
